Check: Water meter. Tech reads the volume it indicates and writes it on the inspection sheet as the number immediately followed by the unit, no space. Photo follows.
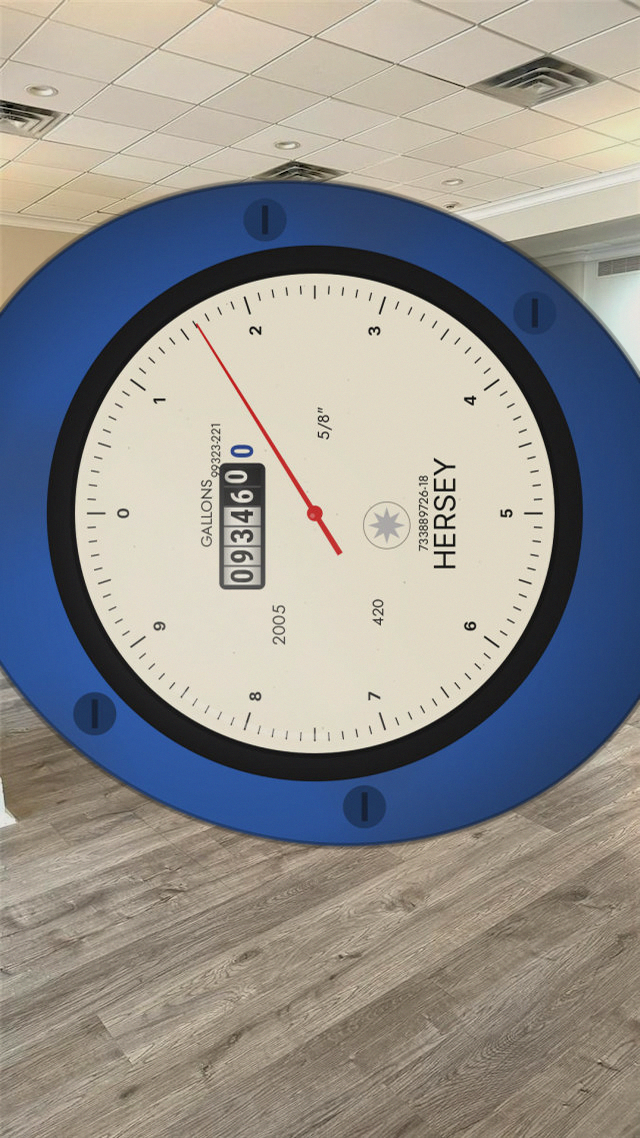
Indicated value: 934601.6gal
